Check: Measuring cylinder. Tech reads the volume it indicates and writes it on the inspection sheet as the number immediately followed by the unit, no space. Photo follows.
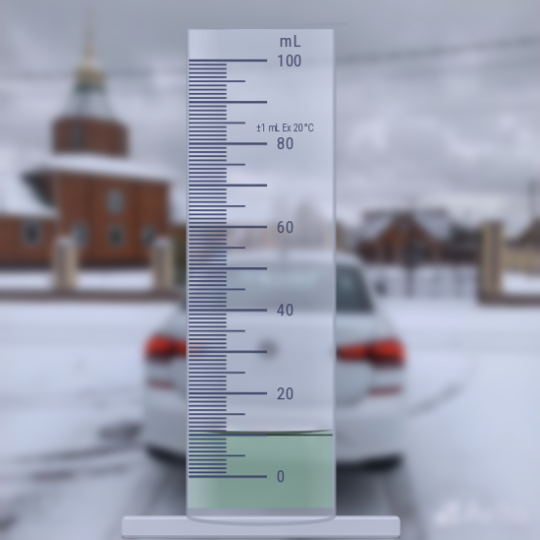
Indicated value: 10mL
